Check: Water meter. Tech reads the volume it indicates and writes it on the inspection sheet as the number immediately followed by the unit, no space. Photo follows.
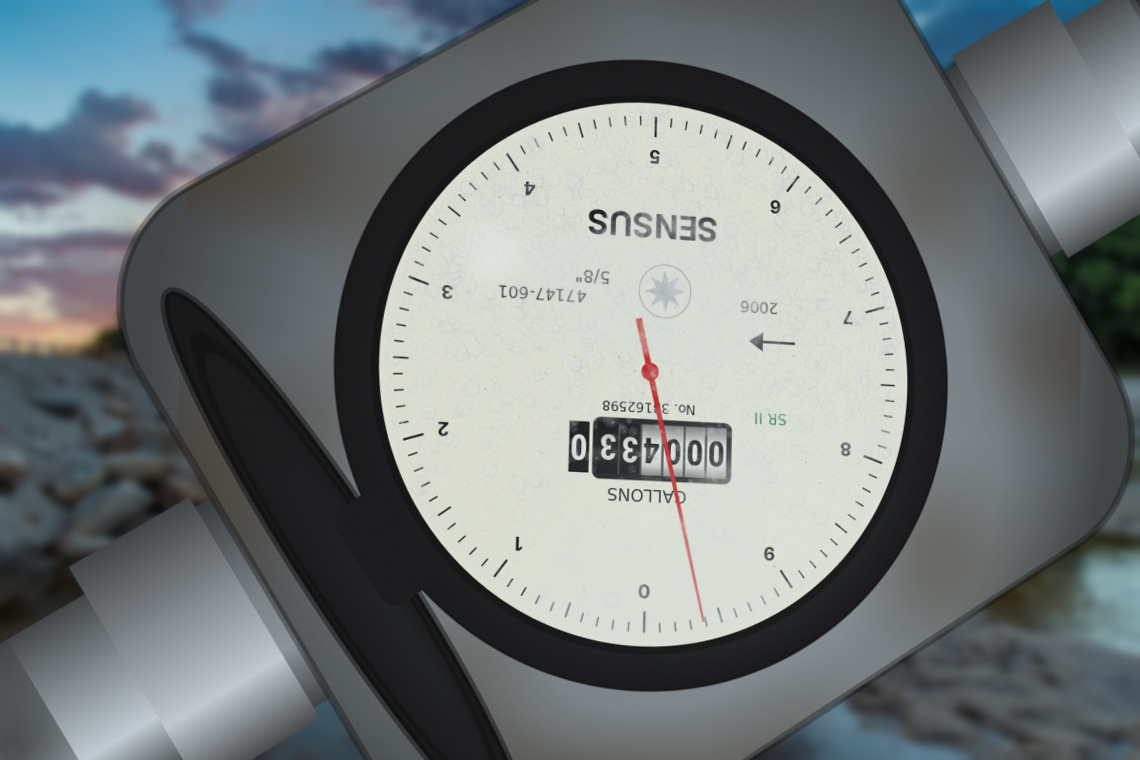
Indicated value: 4329.6gal
